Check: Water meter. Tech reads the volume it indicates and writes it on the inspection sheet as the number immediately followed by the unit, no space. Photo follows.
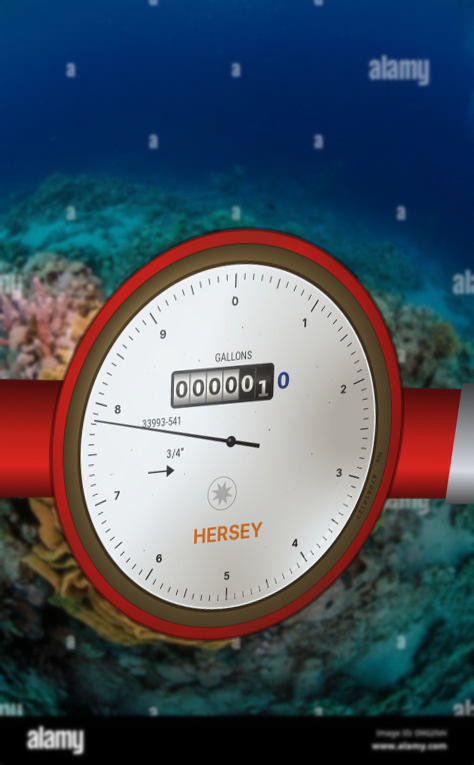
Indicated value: 7.8gal
